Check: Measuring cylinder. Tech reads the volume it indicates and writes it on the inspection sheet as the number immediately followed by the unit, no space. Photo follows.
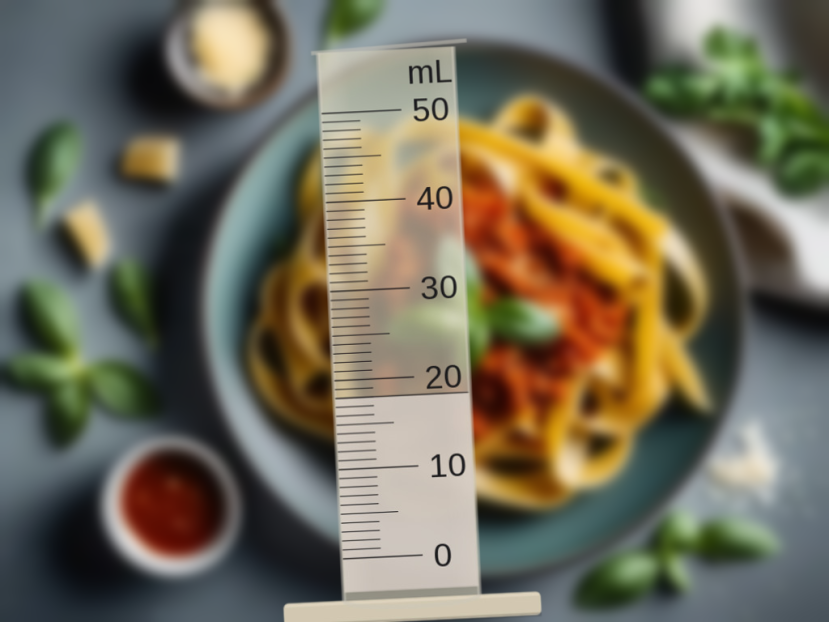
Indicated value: 18mL
